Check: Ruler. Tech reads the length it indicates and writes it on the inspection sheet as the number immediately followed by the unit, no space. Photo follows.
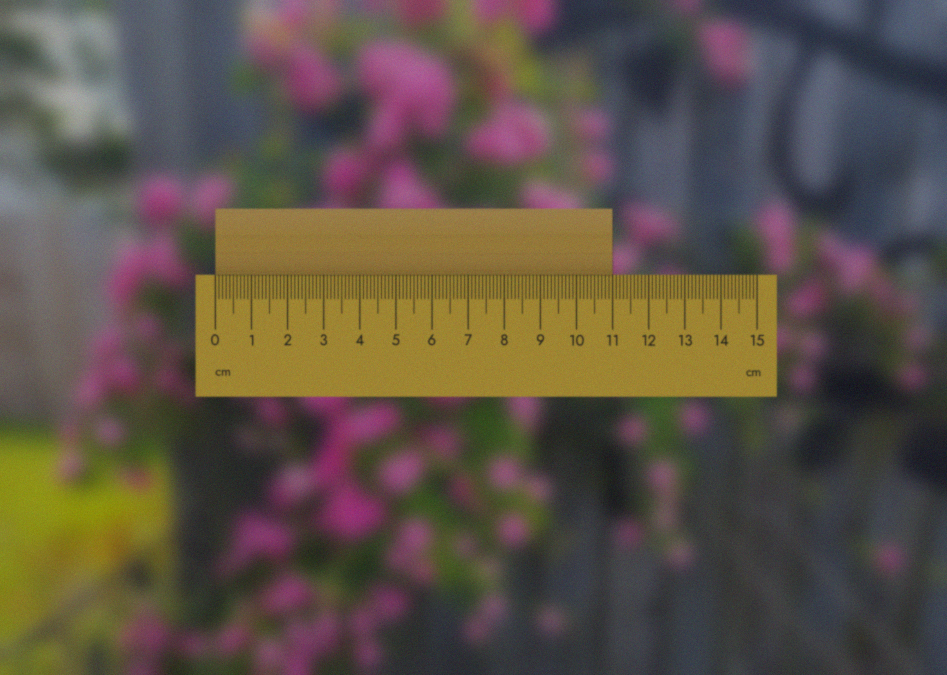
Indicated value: 11cm
